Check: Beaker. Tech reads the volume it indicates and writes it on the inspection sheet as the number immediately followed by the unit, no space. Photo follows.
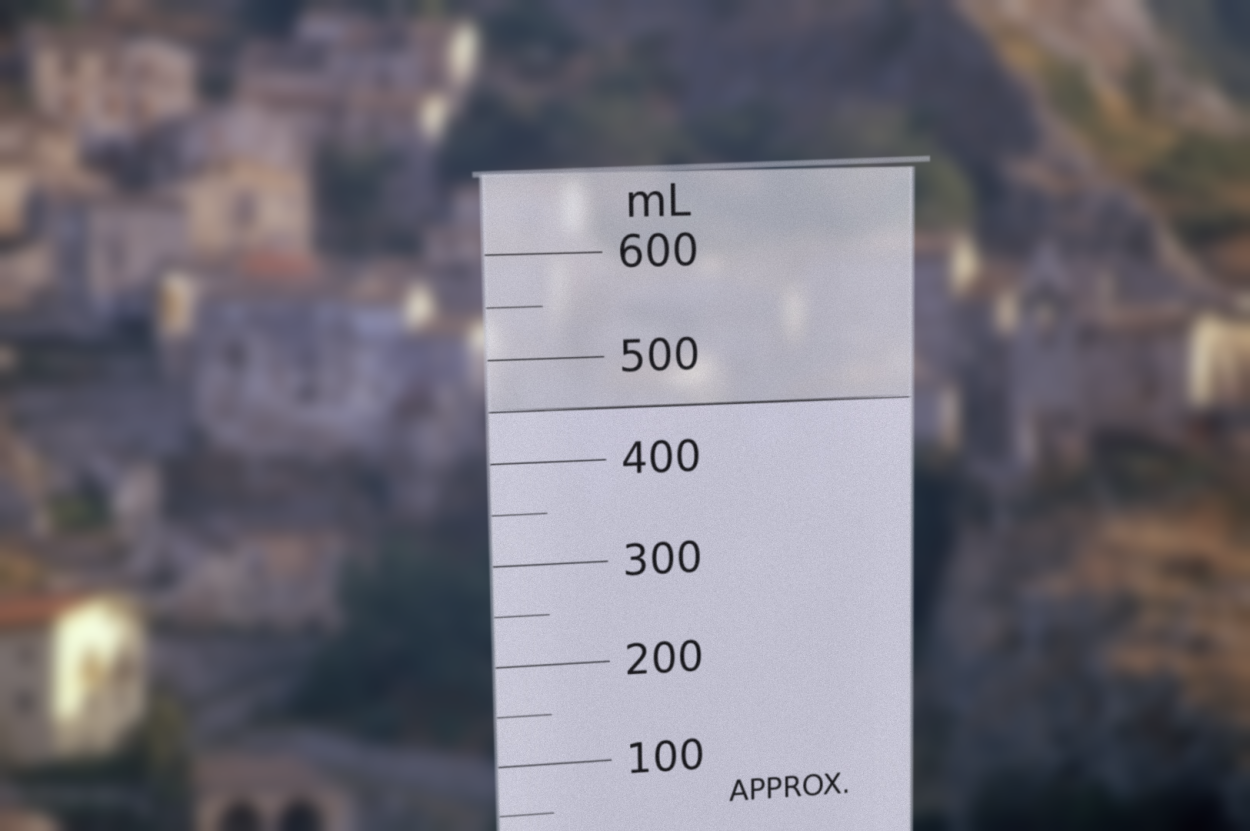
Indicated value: 450mL
